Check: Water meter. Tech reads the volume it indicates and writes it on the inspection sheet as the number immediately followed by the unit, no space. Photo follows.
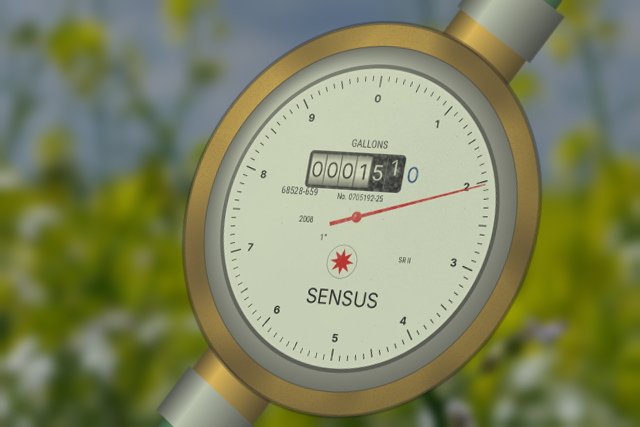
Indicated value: 1512.0gal
